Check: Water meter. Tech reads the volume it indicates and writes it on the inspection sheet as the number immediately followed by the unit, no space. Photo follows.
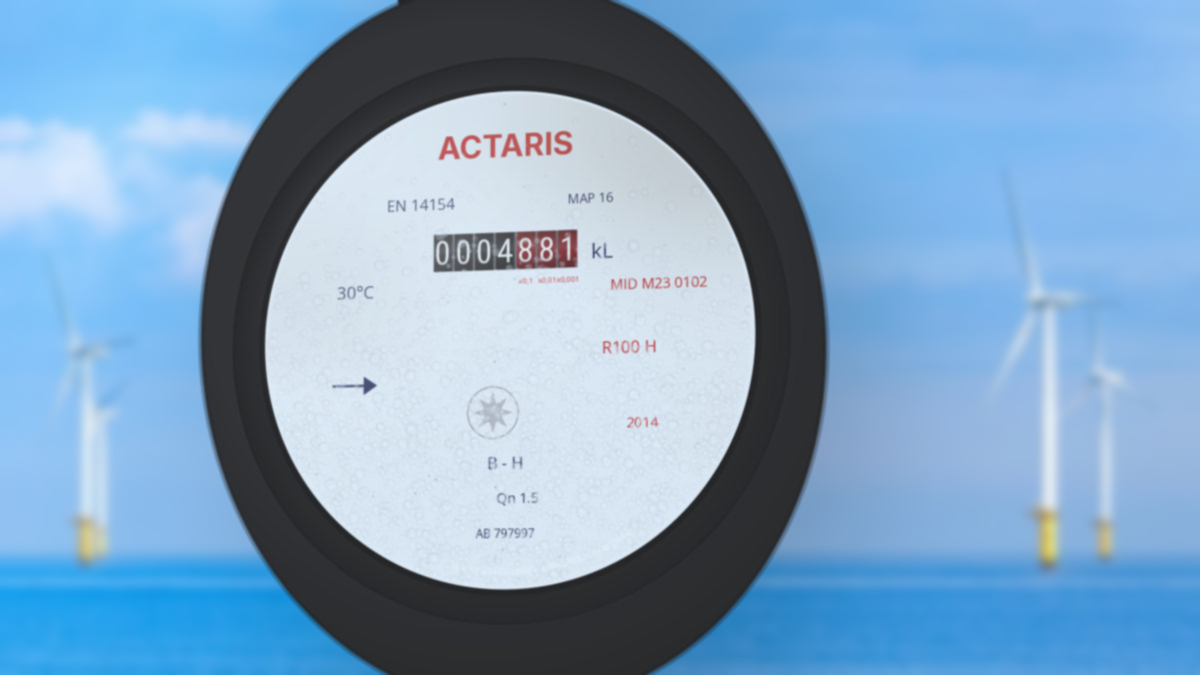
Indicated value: 4.881kL
